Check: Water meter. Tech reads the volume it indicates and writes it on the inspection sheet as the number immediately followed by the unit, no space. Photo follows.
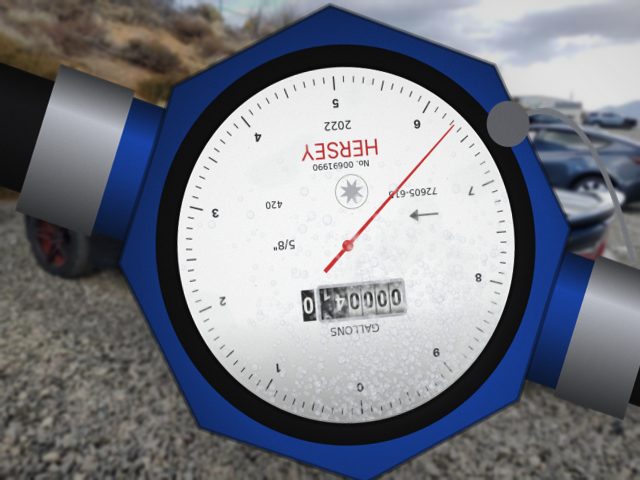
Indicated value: 406.3gal
